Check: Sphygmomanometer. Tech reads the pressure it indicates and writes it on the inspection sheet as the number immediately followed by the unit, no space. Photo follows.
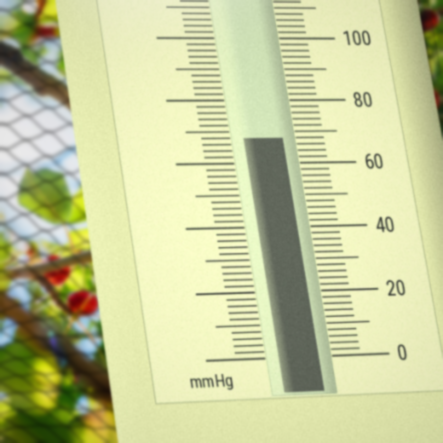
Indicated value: 68mmHg
